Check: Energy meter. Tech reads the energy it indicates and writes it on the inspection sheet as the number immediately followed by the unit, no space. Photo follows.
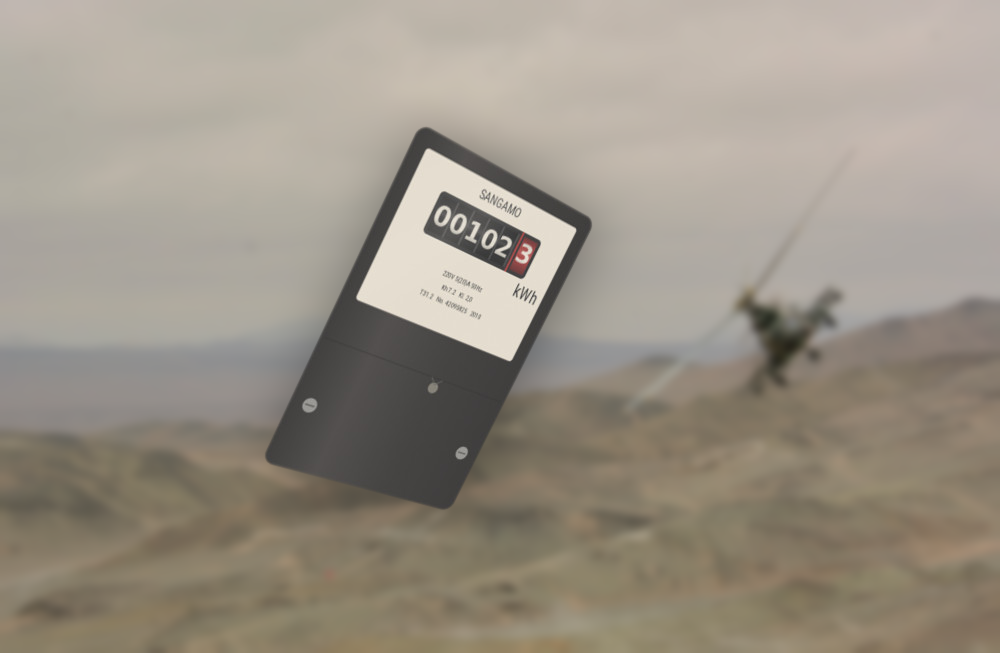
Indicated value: 102.3kWh
